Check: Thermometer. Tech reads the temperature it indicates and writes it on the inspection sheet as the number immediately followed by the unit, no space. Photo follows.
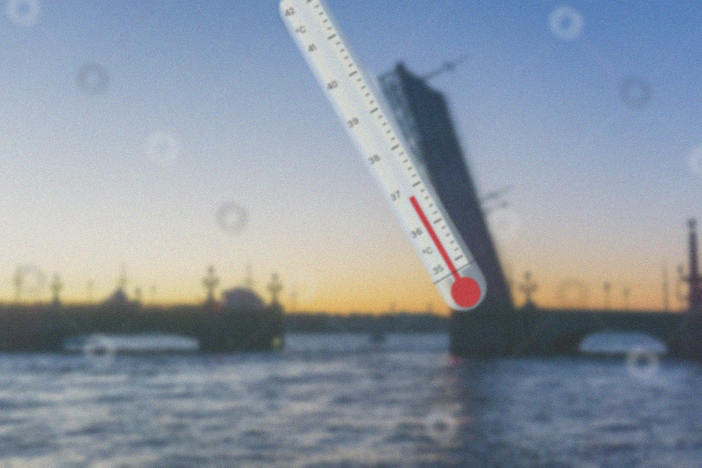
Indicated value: 36.8°C
